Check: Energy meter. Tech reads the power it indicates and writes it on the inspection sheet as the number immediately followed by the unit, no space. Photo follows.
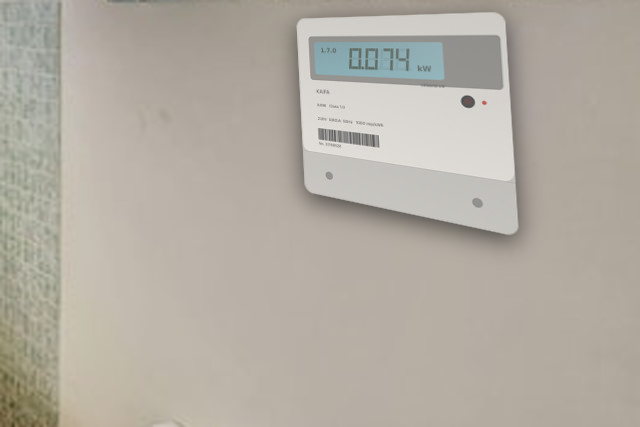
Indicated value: 0.074kW
